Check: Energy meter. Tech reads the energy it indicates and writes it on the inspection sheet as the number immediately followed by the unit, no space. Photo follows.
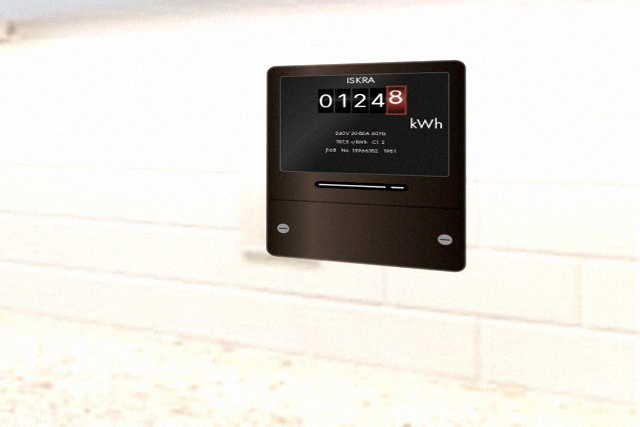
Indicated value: 124.8kWh
